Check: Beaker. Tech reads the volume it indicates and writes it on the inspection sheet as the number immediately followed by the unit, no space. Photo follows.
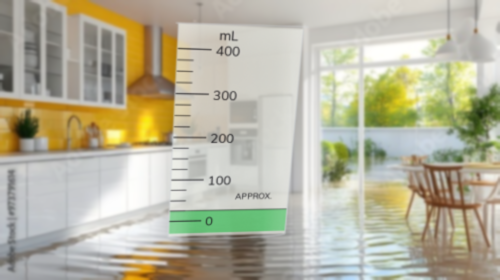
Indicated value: 25mL
